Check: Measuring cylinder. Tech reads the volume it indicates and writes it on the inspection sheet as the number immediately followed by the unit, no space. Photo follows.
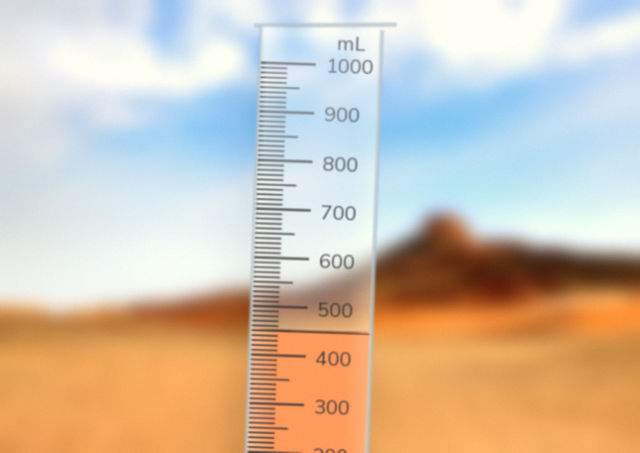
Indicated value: 450mL
